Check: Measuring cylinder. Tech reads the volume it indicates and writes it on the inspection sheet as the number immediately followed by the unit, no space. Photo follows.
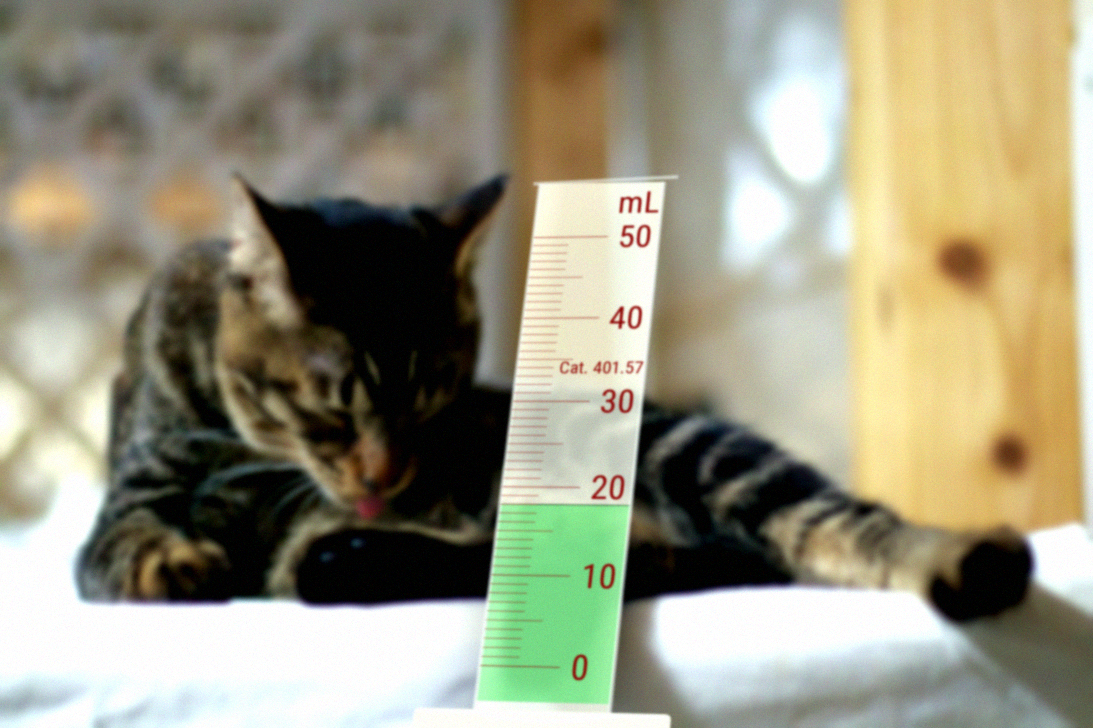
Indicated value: 18mL
